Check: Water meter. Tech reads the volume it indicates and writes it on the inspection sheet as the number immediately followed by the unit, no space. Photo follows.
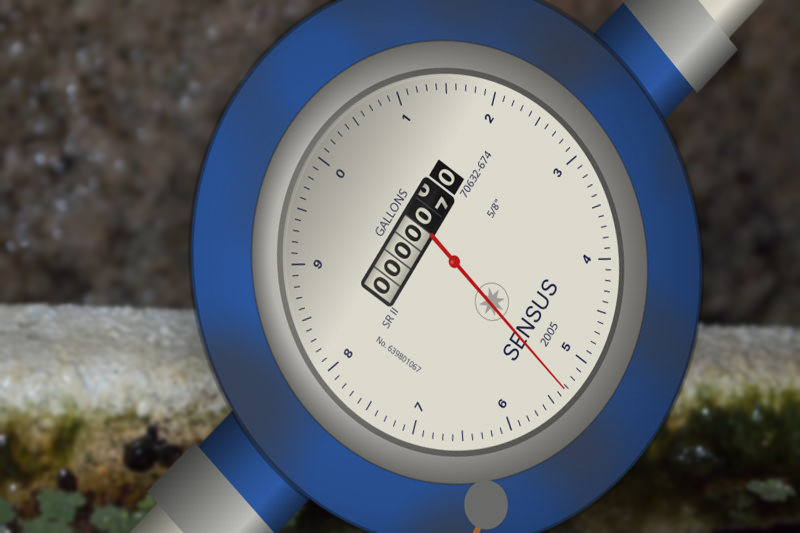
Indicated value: 65.3gal
